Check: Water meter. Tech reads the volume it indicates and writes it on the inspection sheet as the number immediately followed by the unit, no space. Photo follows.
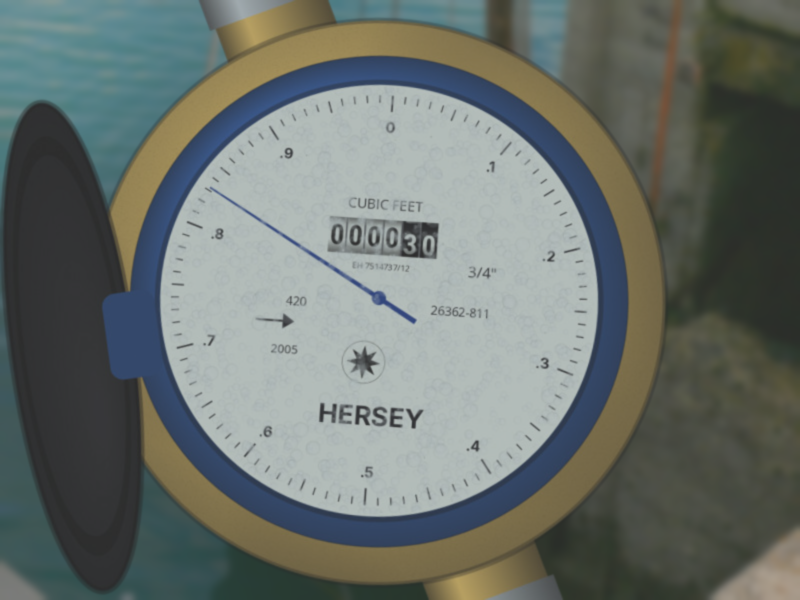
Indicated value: 29.83ft³
